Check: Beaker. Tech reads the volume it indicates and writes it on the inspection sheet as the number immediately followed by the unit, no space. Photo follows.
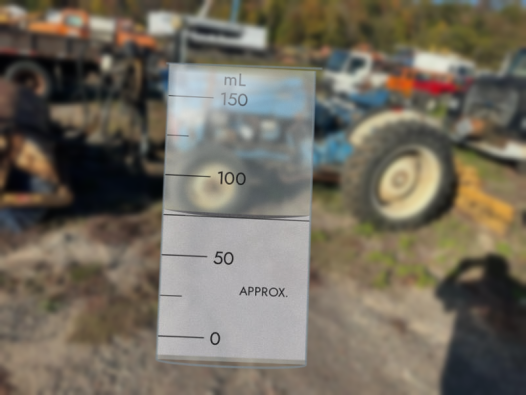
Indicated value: 75mL
